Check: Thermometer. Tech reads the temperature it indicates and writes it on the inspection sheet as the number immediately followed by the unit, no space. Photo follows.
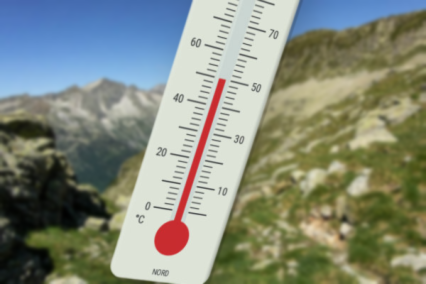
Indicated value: 50°C
